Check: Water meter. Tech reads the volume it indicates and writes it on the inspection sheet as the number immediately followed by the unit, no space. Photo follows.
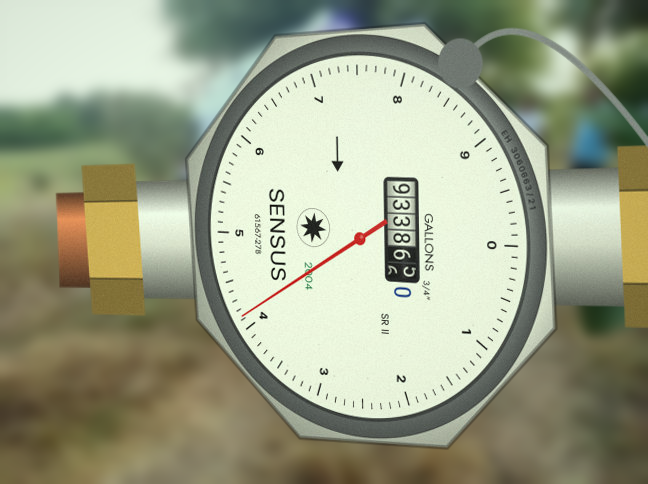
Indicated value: 9338654.1gal
